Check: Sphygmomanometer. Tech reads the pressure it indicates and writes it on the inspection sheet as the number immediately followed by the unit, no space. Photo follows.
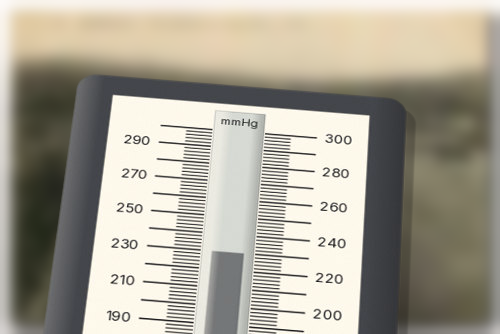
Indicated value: 230mmHg
